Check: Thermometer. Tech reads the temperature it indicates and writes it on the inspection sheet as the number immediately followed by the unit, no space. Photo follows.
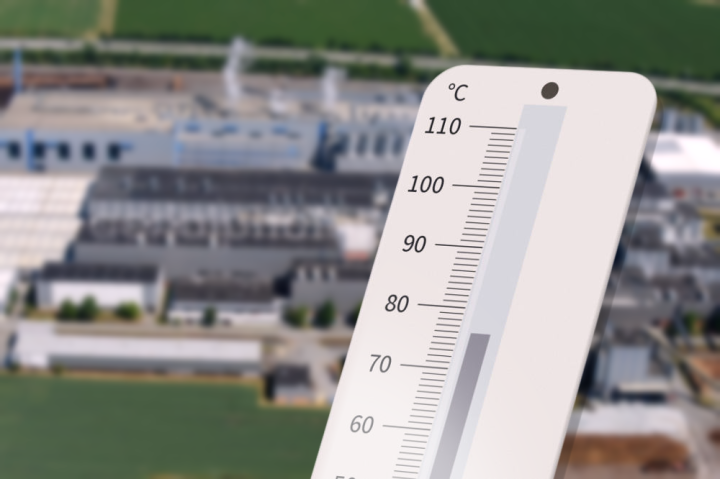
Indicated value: 76°C
